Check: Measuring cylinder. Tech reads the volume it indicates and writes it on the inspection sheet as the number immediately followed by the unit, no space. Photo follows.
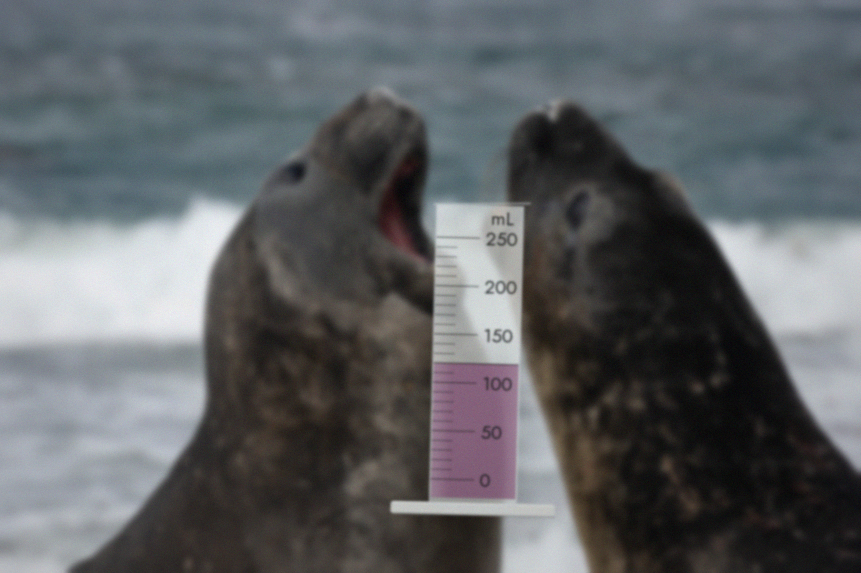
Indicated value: 120mL
